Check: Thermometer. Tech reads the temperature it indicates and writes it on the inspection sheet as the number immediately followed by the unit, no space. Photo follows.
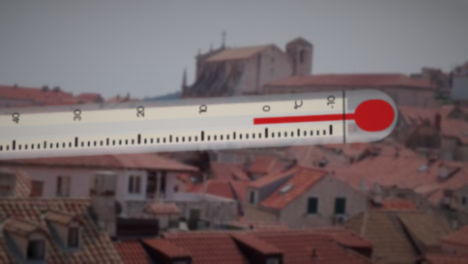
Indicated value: 2°C
